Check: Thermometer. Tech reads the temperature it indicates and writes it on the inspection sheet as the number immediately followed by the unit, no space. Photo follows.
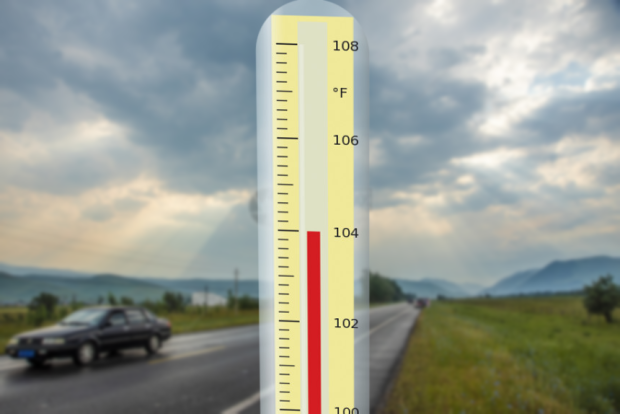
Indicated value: 104°F
